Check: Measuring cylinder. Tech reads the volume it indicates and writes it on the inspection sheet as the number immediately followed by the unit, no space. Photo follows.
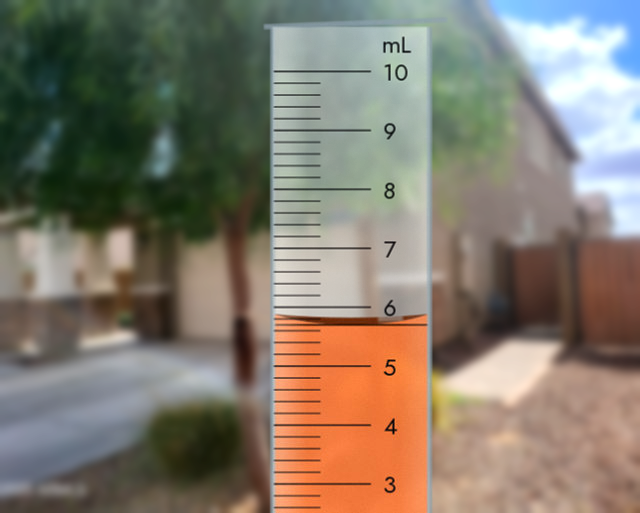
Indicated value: 5.7mL
